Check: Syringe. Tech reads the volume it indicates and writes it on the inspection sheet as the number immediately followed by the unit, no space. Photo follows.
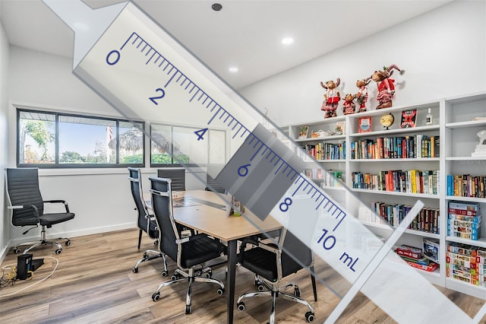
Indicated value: 5.4mL
